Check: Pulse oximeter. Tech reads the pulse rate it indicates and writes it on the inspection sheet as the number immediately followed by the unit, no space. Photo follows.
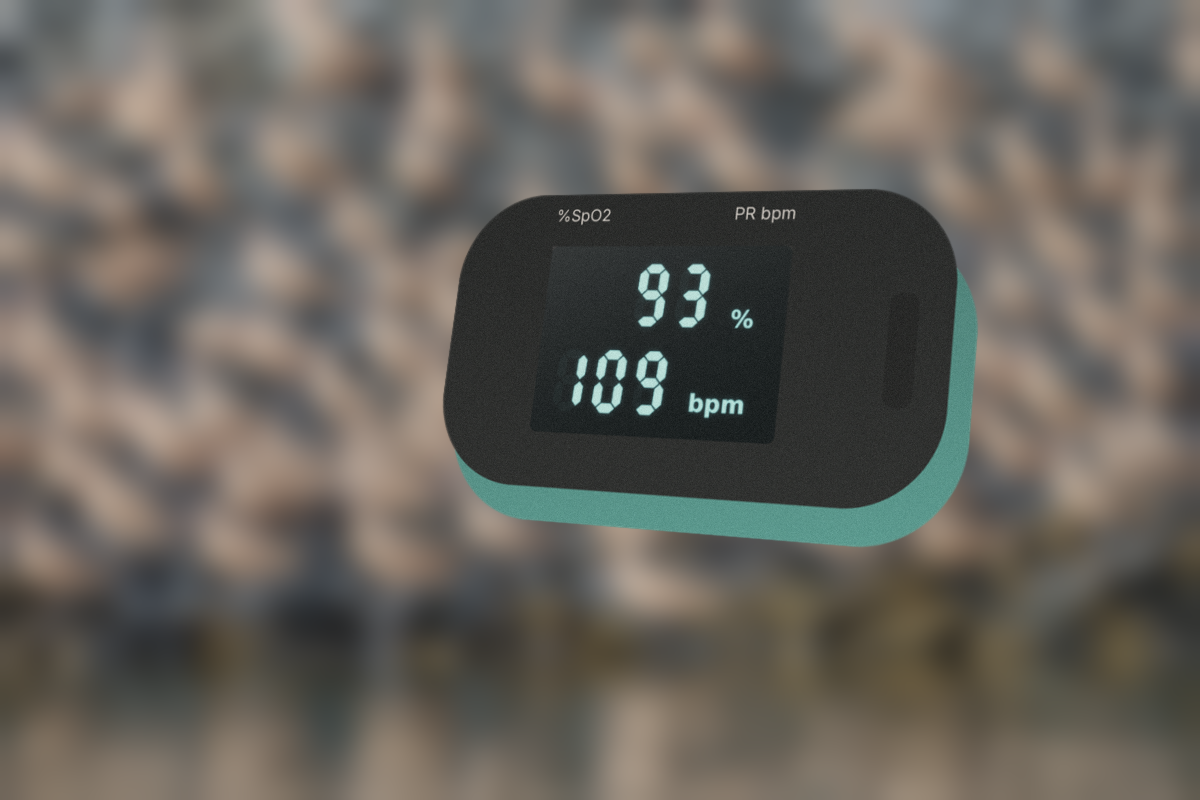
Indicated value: 109bpm
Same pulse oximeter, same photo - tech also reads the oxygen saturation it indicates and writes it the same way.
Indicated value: 93%
